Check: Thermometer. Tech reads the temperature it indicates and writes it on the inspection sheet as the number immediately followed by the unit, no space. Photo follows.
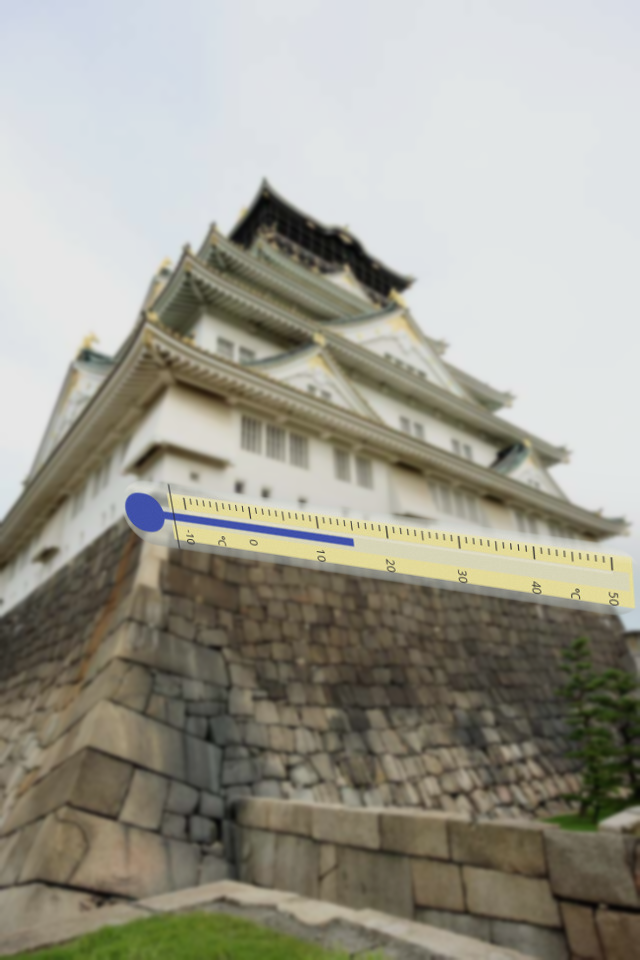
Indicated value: 15°C
